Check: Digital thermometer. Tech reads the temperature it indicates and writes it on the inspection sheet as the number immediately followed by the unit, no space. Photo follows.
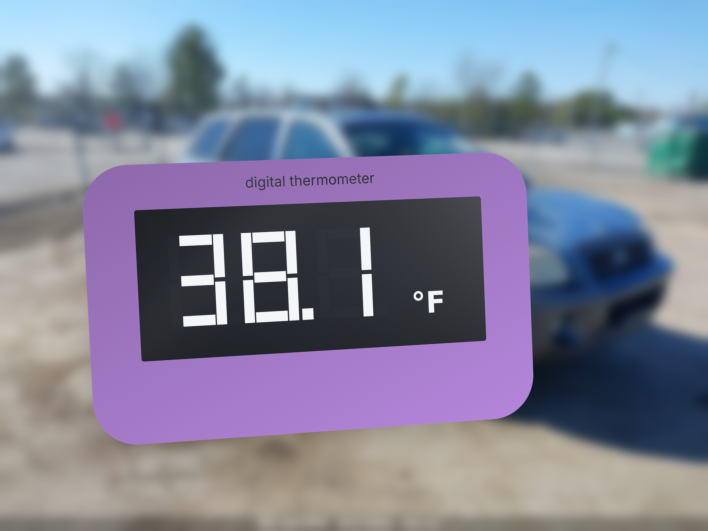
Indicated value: 38.1°F
